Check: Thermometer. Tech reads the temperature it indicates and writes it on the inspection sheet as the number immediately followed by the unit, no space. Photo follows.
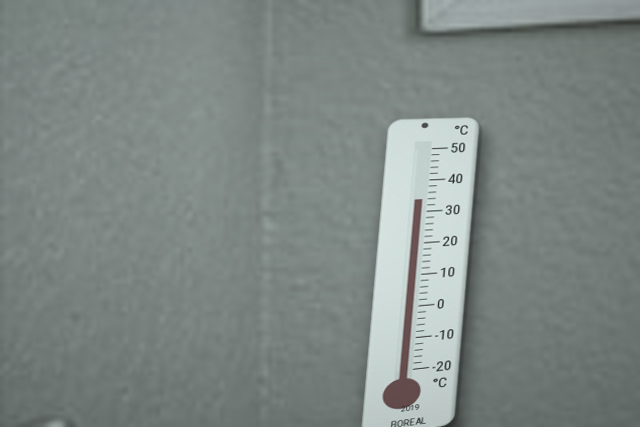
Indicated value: 34°C
